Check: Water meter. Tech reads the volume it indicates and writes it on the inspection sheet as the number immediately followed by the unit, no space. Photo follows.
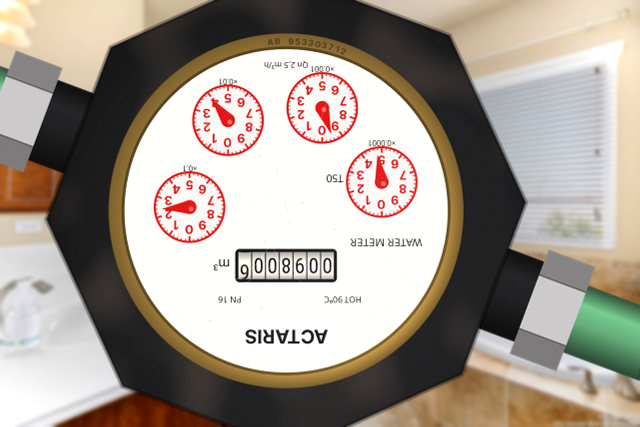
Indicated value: 98006.2394m³
